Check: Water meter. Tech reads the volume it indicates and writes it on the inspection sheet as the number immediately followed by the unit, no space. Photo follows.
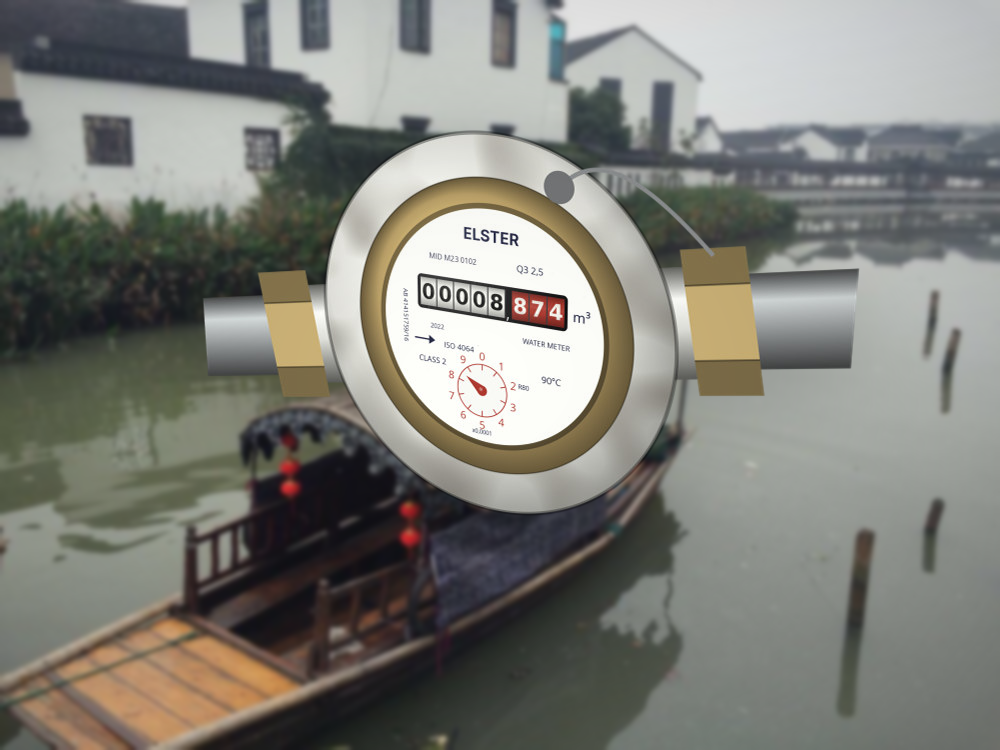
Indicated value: 8.8748m³
